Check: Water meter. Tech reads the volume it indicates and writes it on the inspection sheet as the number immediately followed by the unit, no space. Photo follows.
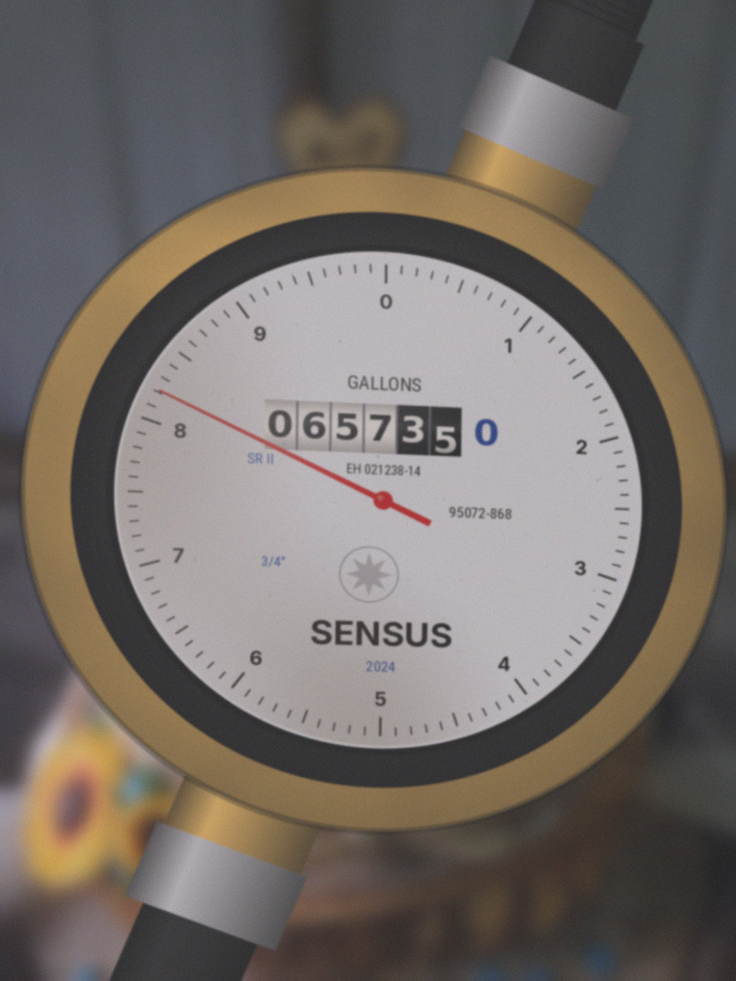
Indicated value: 657348.2gal
